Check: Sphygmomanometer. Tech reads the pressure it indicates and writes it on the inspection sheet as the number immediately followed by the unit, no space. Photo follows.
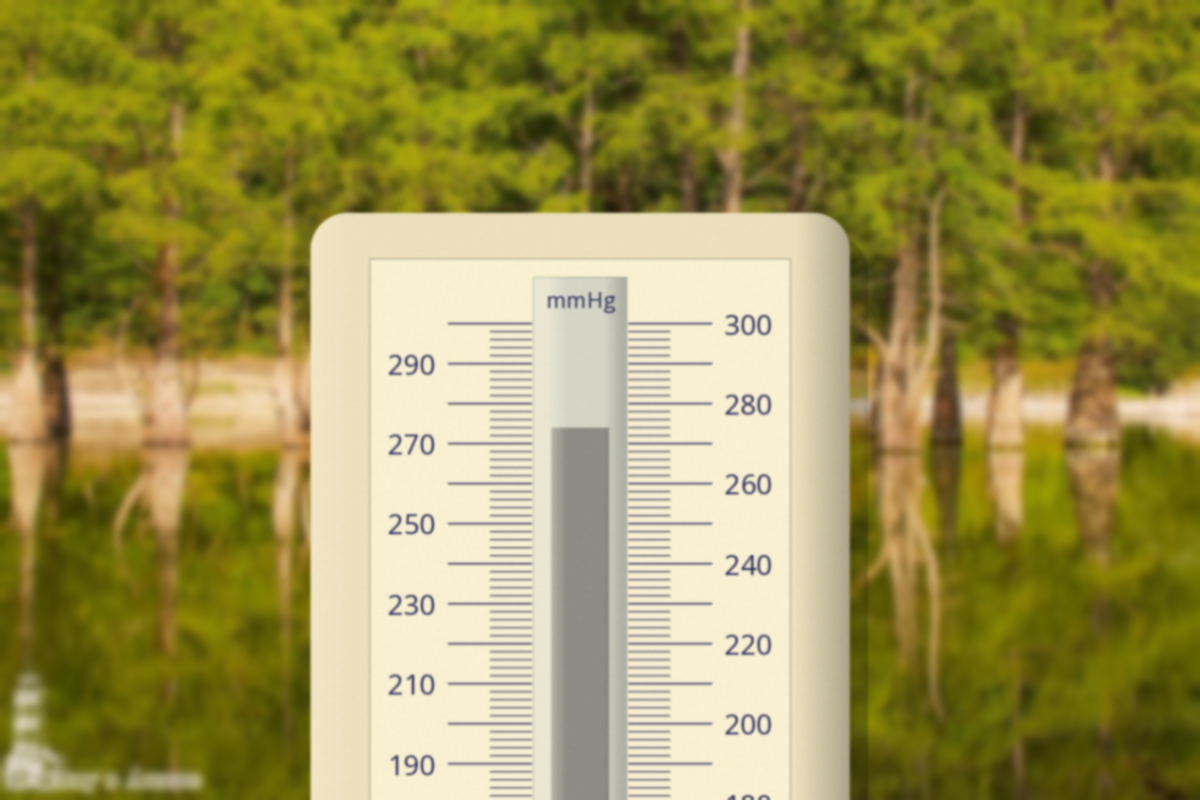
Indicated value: 274mmHg
